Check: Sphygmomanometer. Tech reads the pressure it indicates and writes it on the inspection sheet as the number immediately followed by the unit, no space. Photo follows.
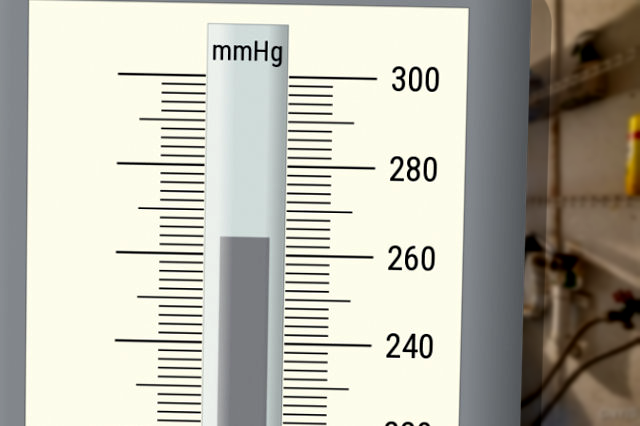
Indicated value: 264mmHg
